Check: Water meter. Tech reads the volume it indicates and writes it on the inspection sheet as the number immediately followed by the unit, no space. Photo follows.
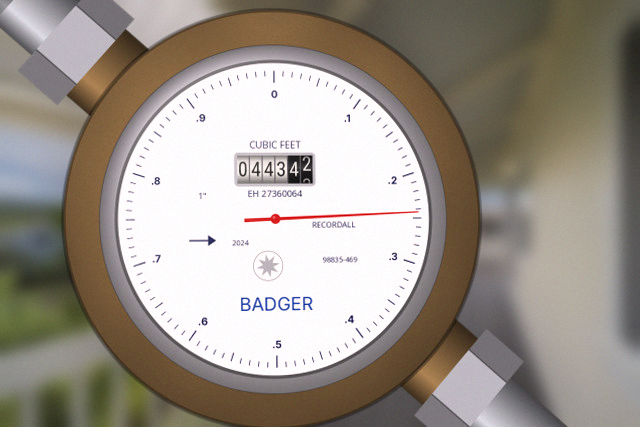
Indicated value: 44342.24ft³
